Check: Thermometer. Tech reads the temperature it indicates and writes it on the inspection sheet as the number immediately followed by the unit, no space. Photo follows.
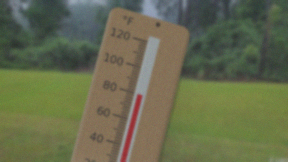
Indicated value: 80°F
